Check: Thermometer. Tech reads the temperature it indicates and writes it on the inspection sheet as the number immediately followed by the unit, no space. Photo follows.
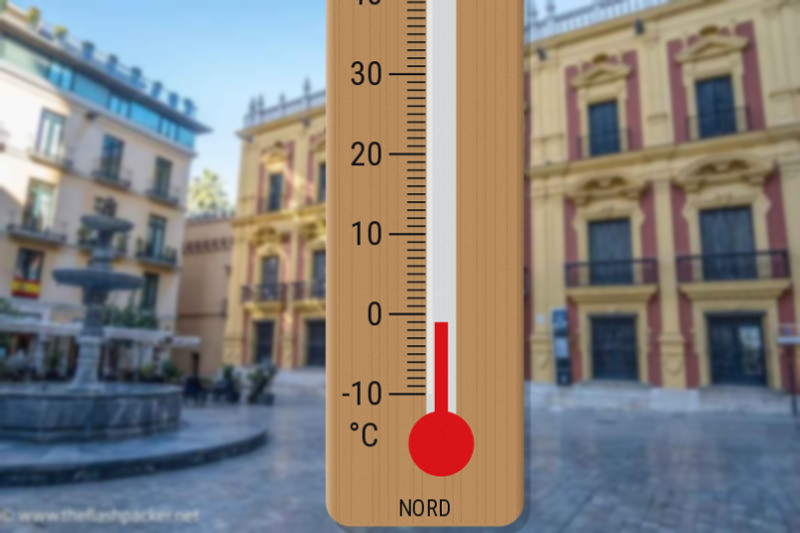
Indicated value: -1°C
